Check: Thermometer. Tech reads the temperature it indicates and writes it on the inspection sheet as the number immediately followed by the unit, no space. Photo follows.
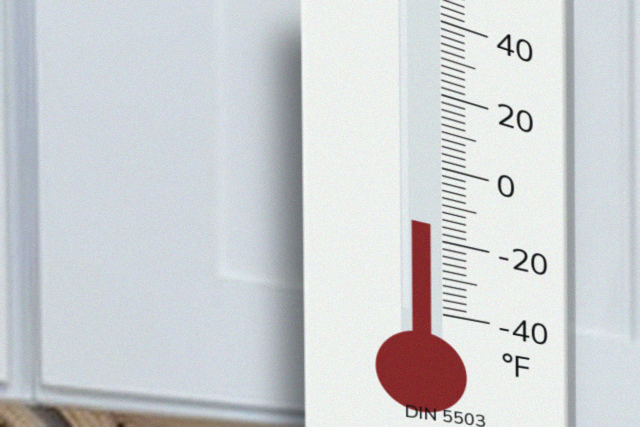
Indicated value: -16°F
